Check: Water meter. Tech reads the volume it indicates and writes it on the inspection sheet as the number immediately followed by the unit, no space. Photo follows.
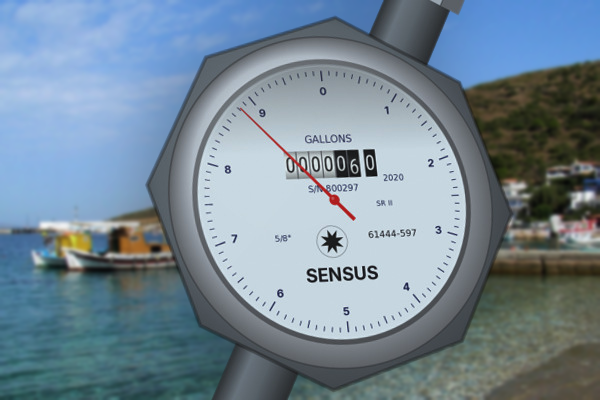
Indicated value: 58.8gal
